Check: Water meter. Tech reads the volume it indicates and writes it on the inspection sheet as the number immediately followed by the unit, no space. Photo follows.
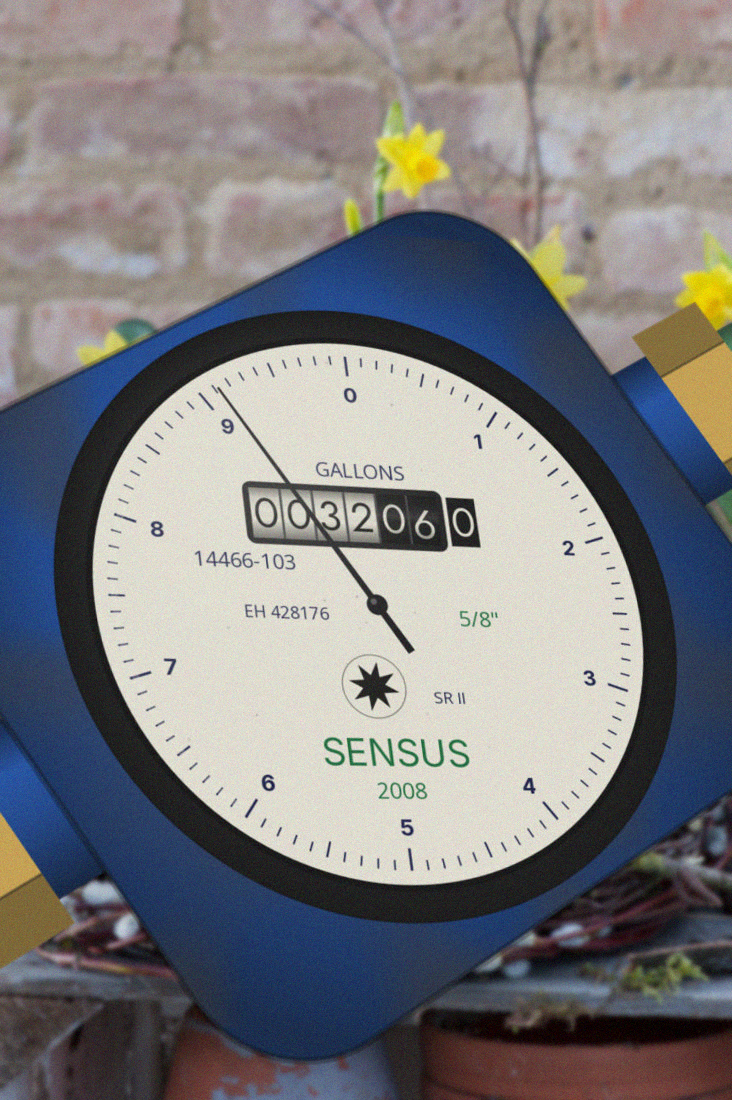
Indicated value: 32059.1gal
